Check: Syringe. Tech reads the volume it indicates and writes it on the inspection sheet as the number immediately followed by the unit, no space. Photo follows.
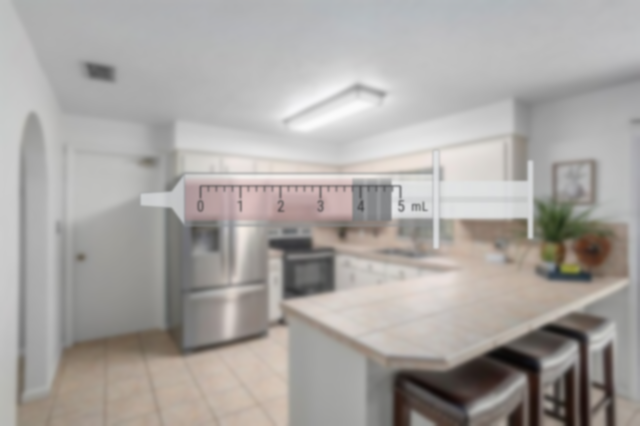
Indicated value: 3.8mL
